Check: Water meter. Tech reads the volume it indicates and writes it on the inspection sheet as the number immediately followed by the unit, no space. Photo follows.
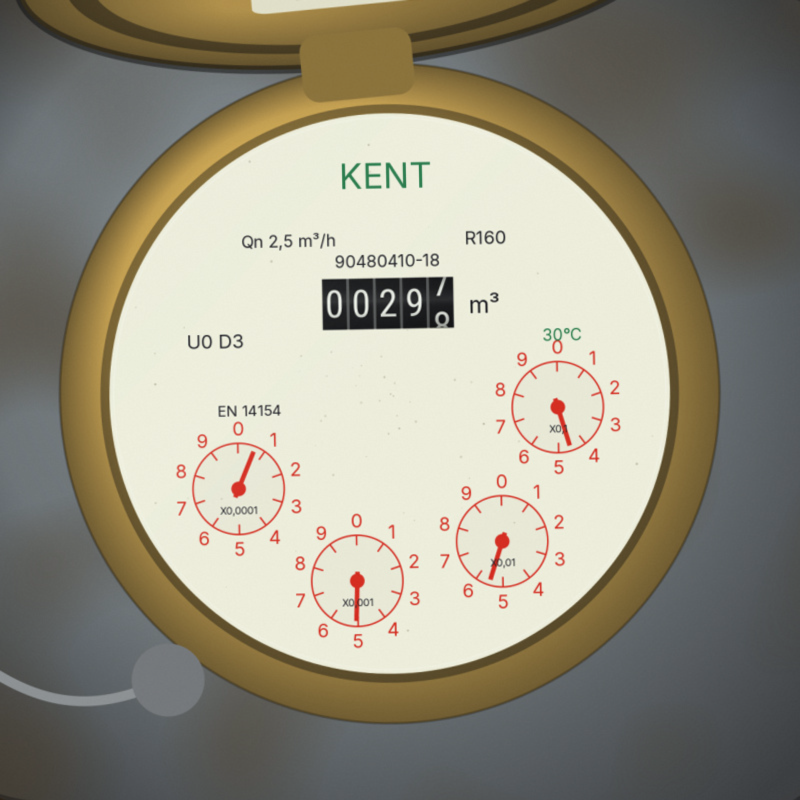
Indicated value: 297.4550m³
